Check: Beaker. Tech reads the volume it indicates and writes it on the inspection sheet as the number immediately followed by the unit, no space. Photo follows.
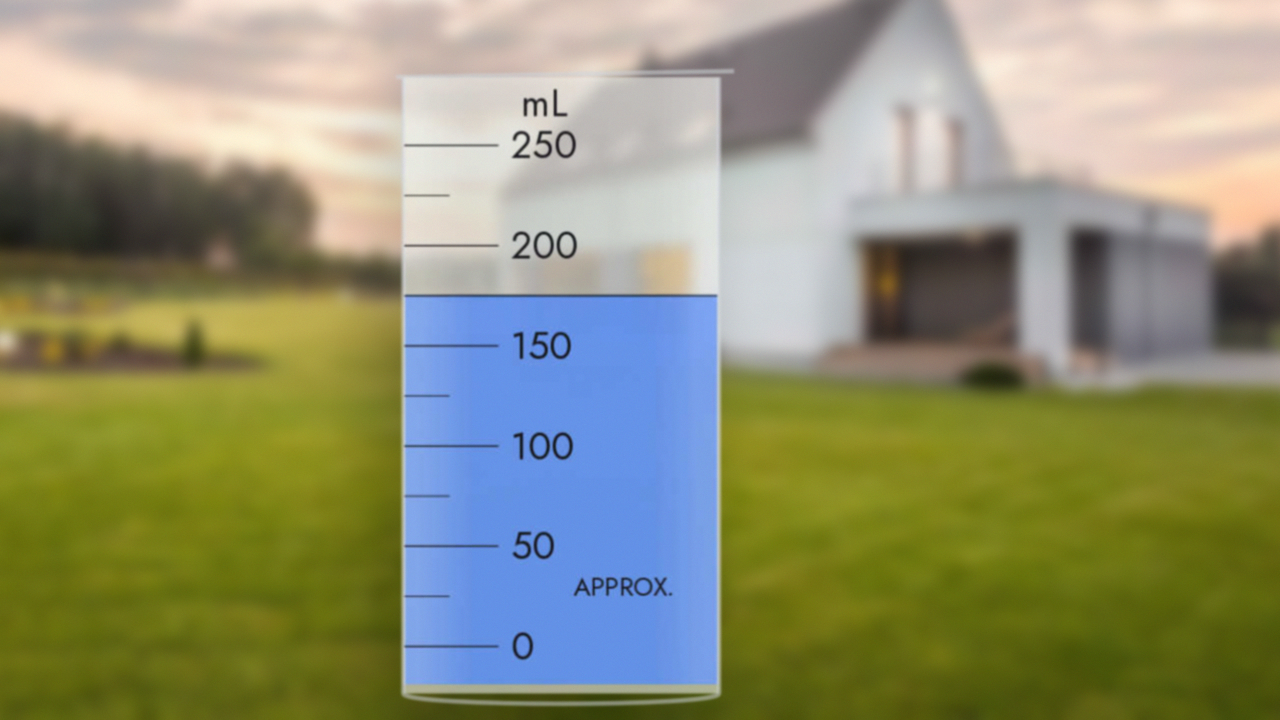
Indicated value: 175mL
